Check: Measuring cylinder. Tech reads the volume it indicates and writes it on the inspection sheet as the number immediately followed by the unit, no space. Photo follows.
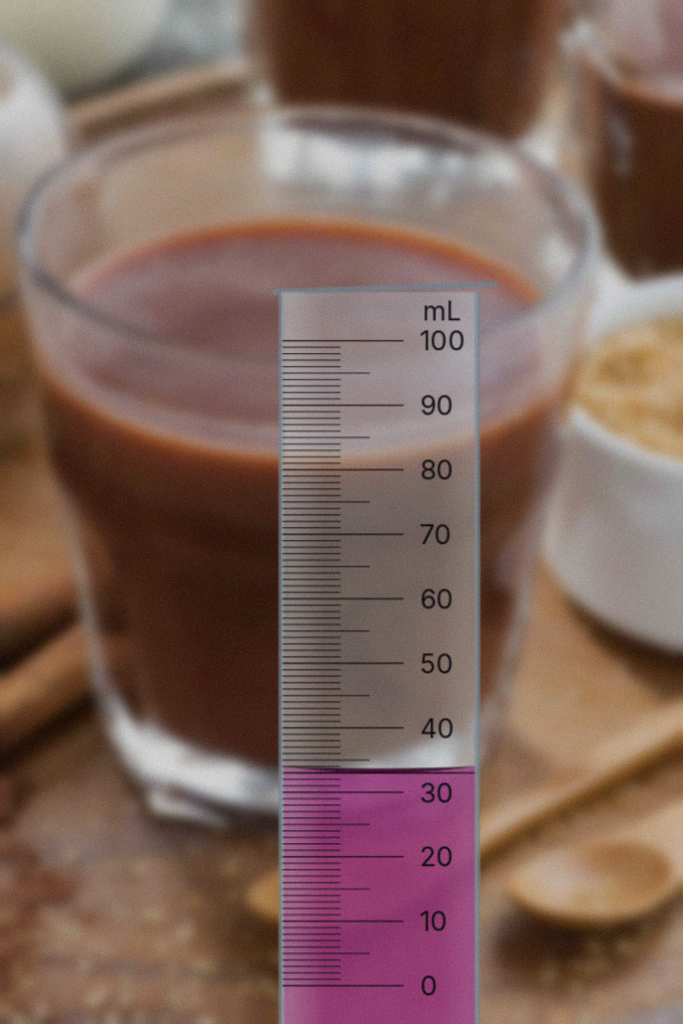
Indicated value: 33mL
